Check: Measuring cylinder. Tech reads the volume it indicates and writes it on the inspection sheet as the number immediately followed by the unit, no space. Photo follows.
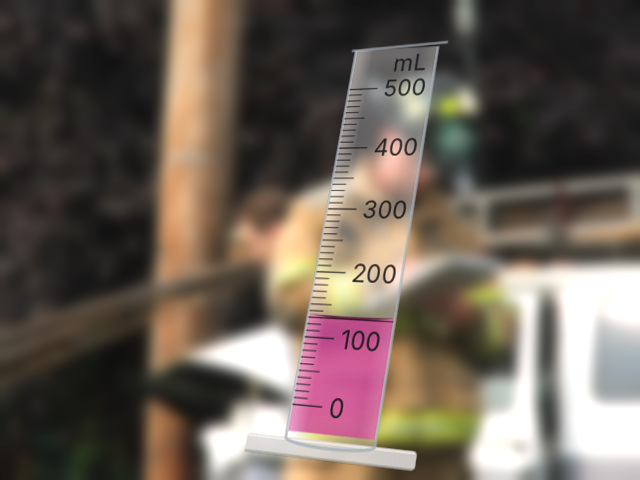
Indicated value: 130mL
